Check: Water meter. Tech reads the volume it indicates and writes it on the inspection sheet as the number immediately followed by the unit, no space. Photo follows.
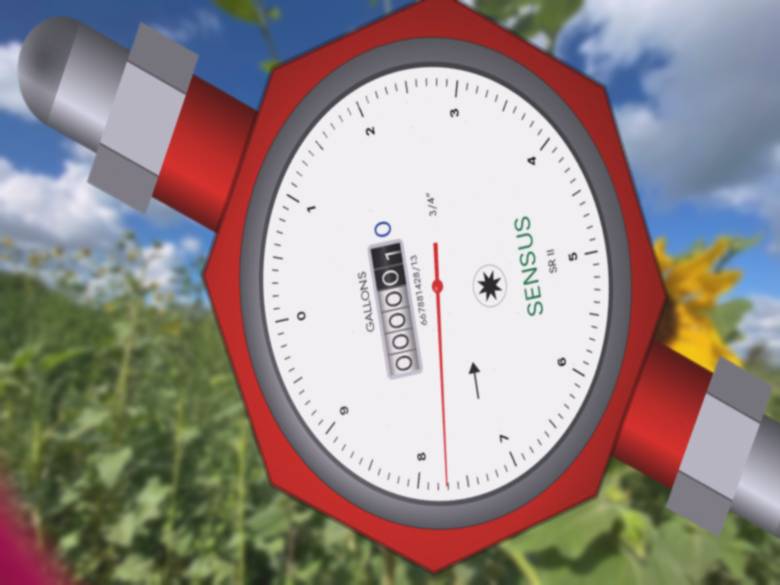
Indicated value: 7.7gal
